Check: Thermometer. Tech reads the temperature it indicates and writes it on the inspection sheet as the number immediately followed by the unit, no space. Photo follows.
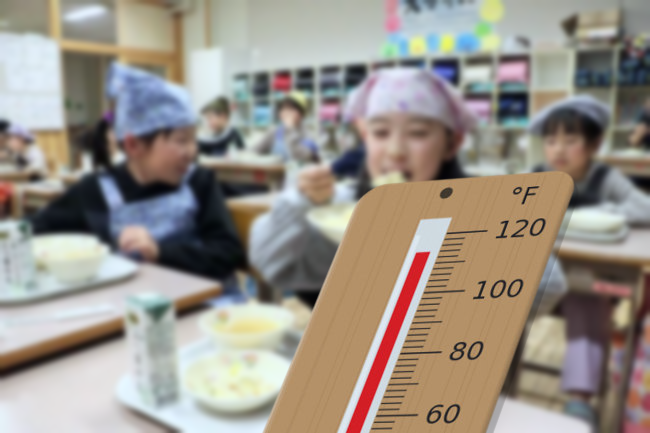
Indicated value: 114°F
